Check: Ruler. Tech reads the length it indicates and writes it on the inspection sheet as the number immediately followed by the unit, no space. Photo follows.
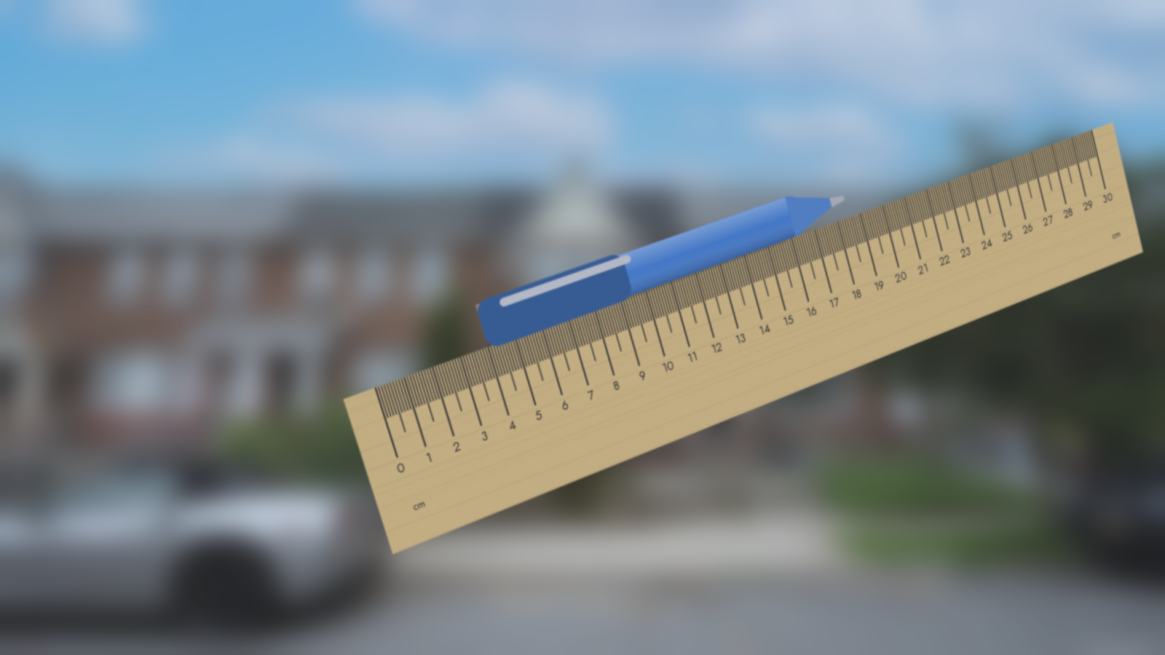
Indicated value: 14.5cm
